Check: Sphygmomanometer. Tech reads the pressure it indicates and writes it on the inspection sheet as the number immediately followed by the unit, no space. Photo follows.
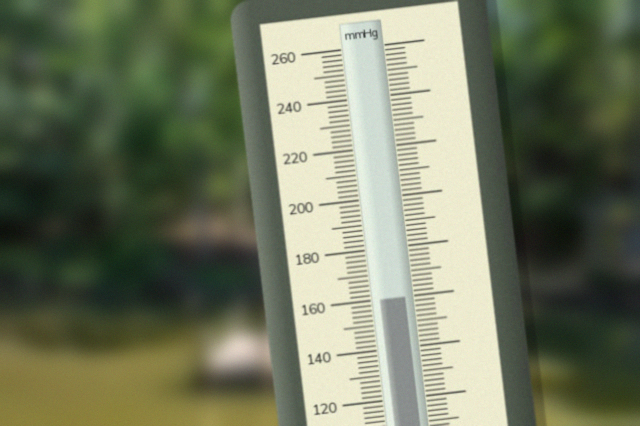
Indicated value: 160mmHg
